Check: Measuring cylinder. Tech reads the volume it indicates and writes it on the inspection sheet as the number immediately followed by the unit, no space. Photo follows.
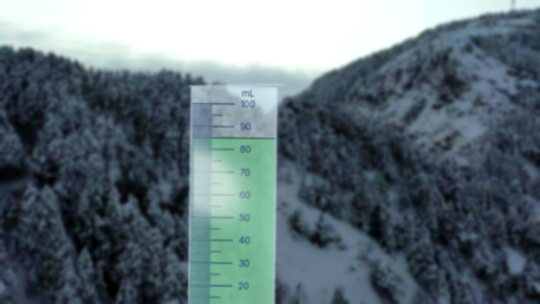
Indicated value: 85mL
